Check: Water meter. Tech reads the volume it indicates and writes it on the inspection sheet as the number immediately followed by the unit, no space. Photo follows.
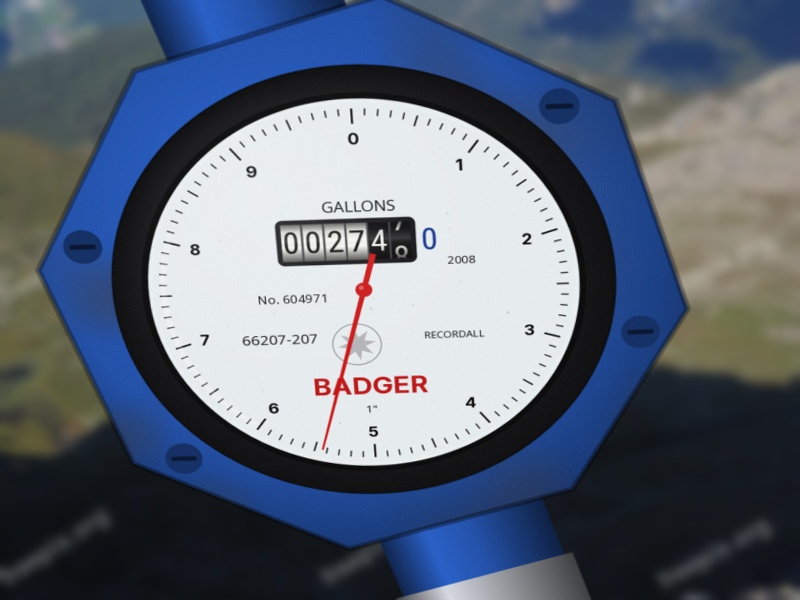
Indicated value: 27475.4gal
